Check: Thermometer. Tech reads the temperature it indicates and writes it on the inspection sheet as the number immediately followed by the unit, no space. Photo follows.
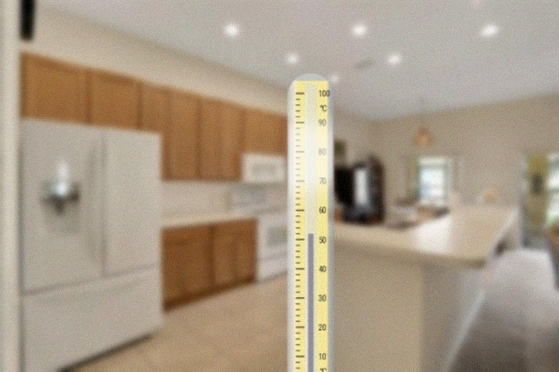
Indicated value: 52°C
